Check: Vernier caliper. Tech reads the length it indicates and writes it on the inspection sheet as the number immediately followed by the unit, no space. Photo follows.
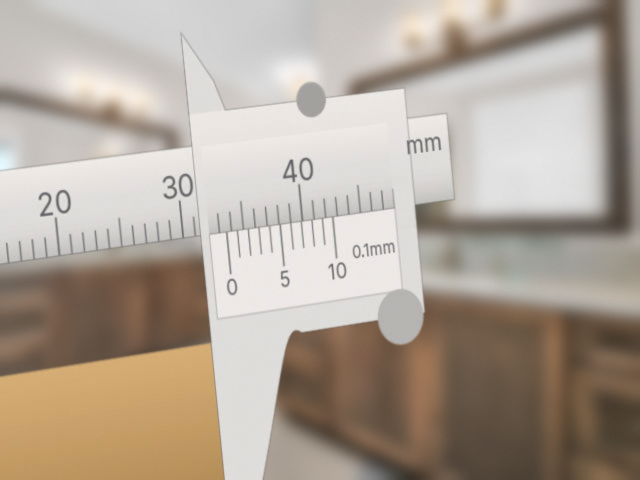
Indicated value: 33.6mm
